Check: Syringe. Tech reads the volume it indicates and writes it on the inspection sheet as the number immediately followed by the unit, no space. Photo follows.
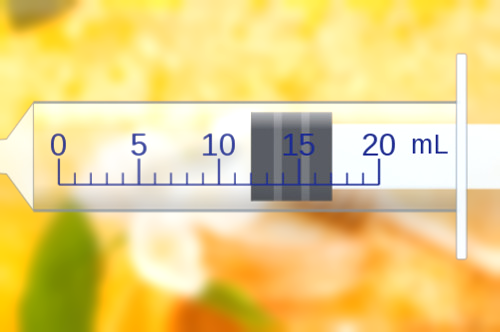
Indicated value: 12mL
